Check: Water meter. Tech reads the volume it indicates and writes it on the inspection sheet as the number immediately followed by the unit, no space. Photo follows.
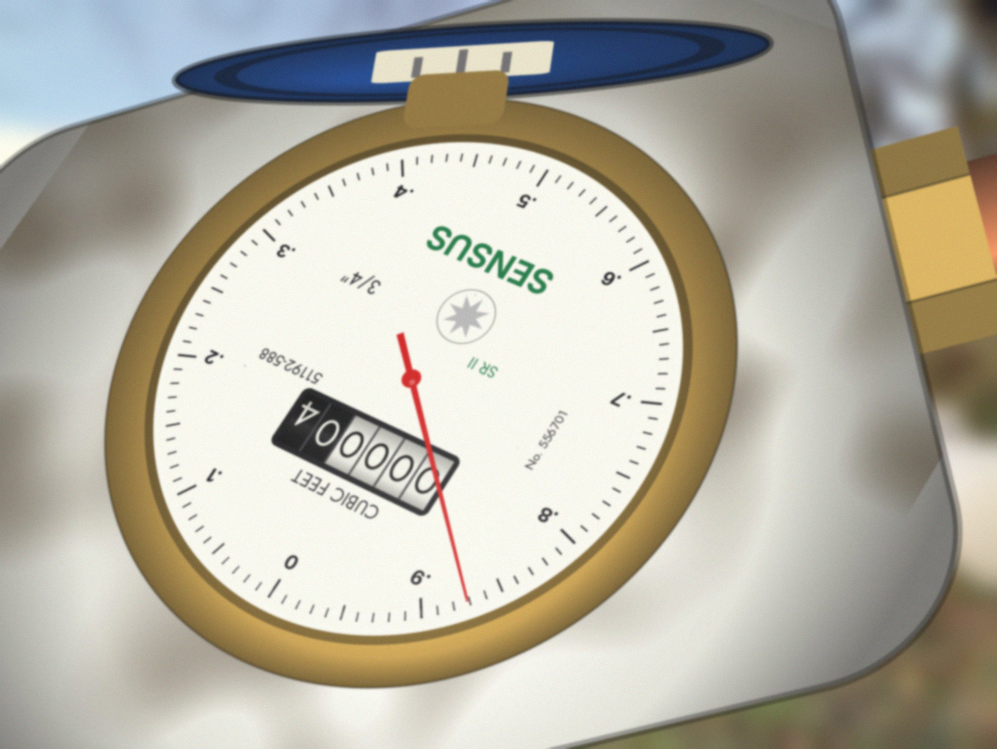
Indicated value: 3.87ft³
